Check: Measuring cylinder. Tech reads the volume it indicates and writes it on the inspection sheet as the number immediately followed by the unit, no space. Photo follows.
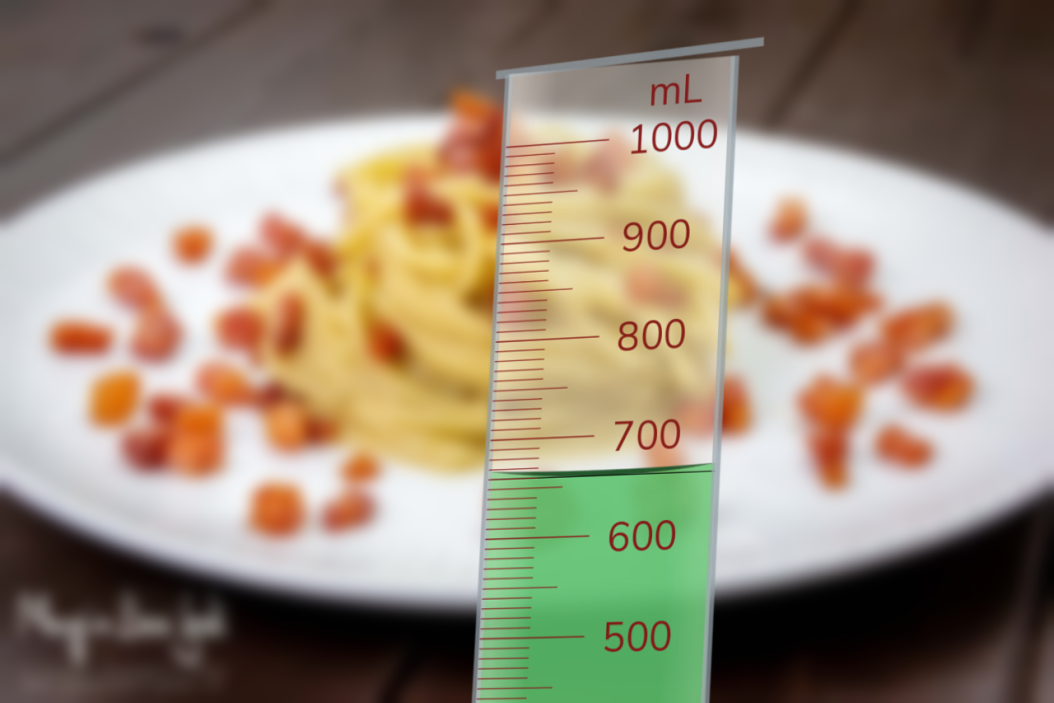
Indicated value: 660mL
